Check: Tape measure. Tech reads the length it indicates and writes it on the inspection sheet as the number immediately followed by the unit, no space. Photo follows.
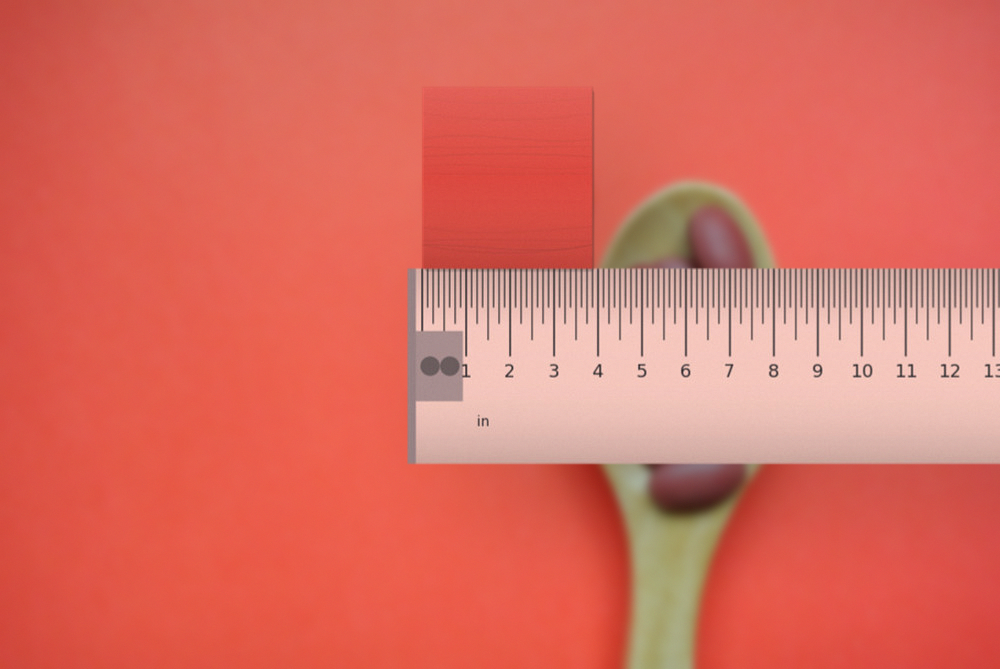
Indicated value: 3.875in
